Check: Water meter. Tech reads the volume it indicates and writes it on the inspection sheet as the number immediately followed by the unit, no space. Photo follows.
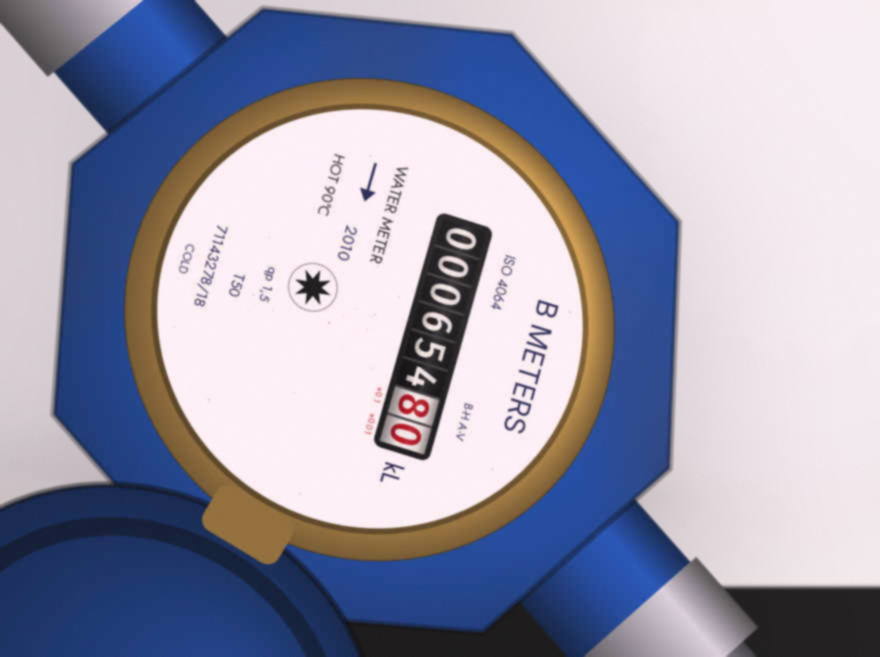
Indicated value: 654.80kL
